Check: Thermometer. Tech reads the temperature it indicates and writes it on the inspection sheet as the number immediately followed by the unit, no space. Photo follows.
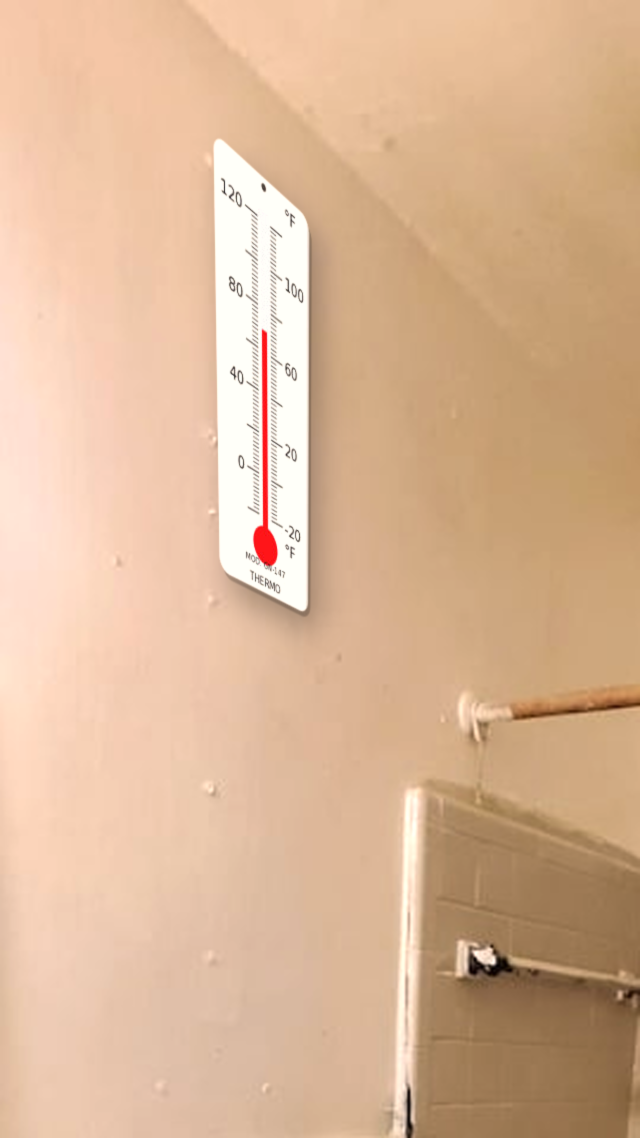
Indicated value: 70°F
